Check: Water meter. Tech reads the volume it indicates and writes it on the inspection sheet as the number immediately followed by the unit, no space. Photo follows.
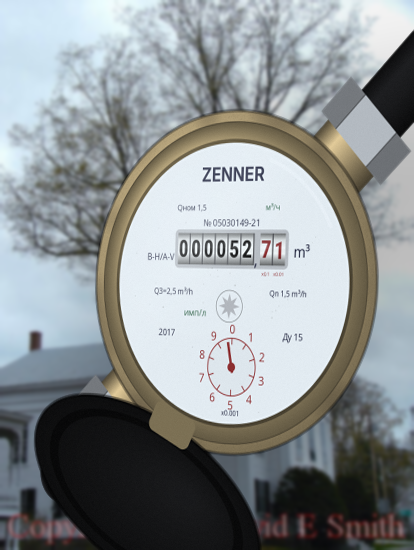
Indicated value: 52.709m³
